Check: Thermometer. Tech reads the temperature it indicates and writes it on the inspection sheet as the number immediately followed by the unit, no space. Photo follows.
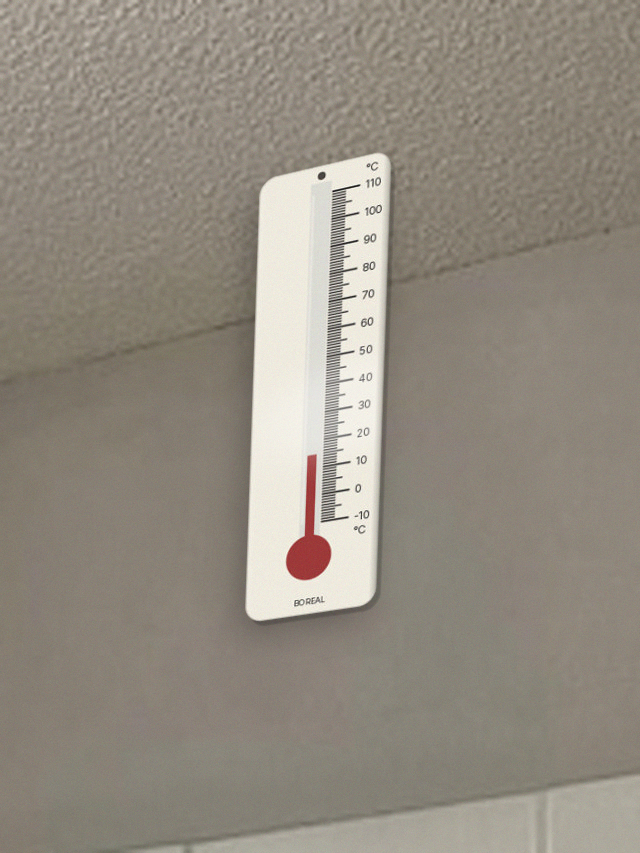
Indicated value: 15°C
